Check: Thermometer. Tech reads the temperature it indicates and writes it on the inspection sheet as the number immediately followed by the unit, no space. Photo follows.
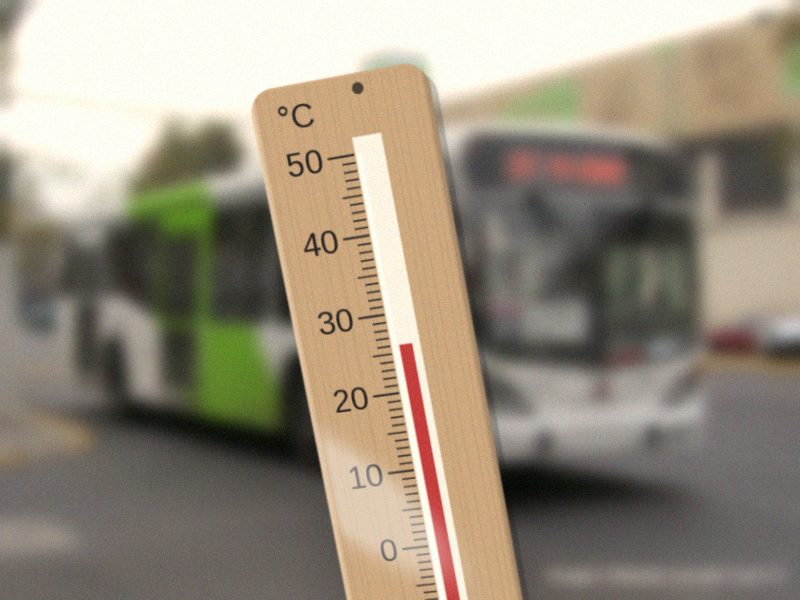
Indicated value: 26°C
